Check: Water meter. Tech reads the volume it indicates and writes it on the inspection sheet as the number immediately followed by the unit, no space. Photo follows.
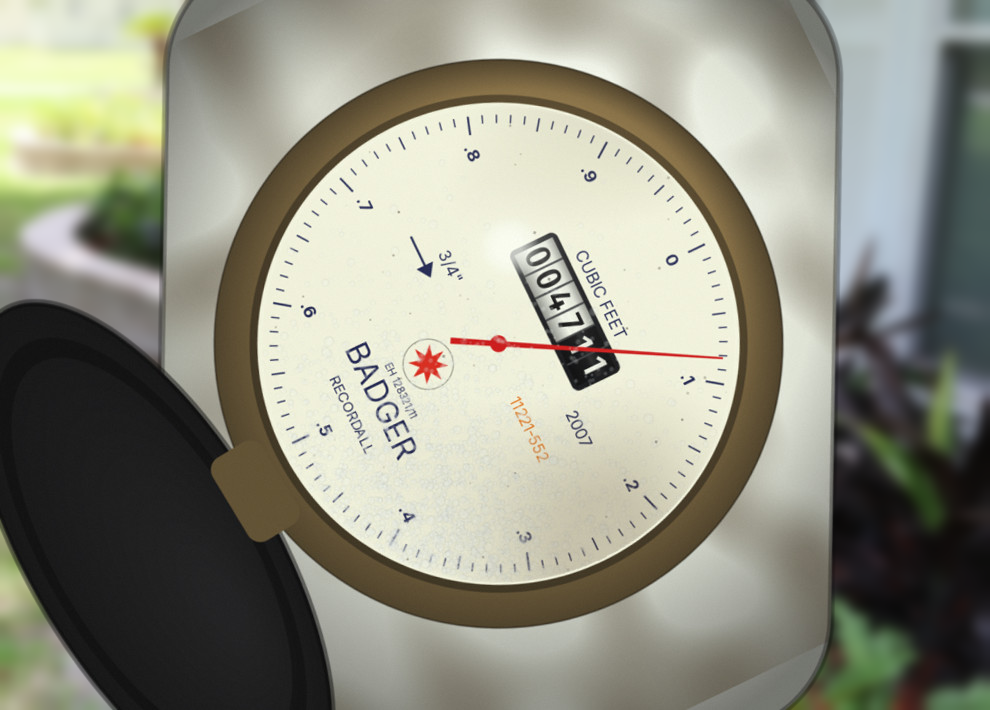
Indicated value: 4711.08ft³
